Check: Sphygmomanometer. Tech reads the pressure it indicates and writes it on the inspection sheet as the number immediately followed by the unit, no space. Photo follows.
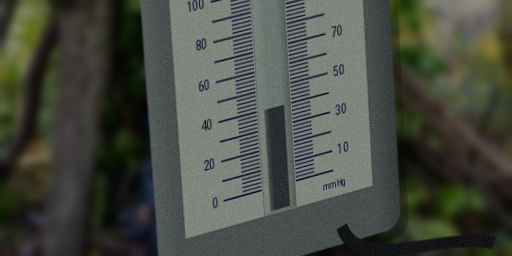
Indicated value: 40mmHg
